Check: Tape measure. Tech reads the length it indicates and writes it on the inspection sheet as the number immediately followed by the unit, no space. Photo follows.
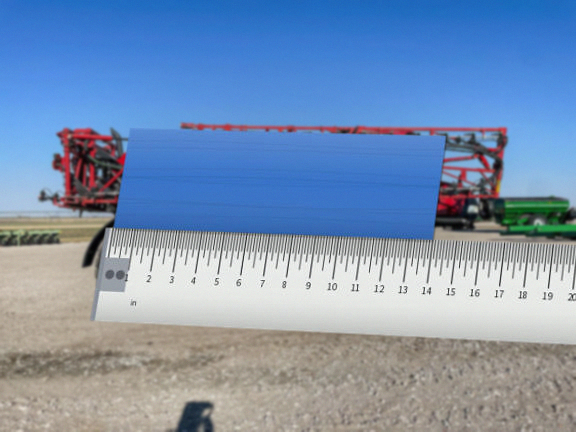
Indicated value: 14in
